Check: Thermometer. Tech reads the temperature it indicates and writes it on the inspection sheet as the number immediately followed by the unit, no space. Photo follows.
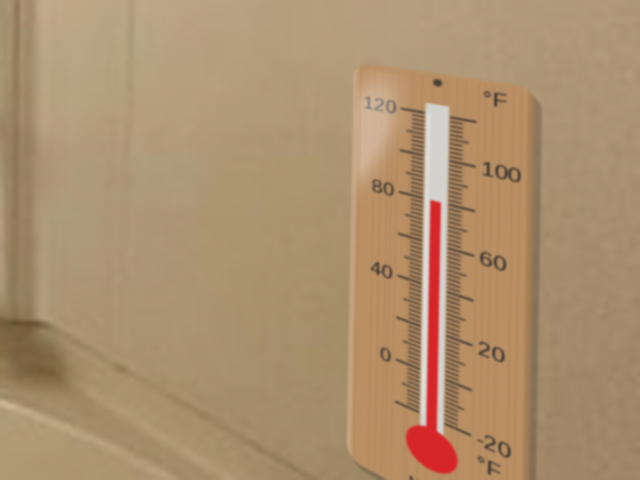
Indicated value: 80°F
